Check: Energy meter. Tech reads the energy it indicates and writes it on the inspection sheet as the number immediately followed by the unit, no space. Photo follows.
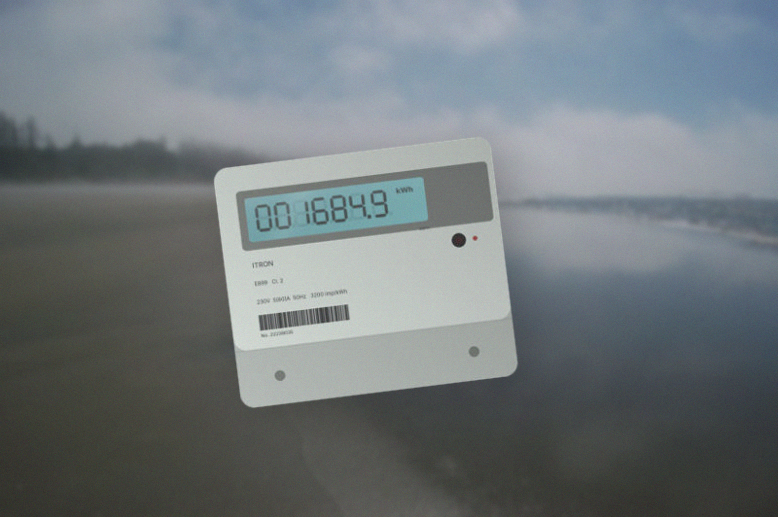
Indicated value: 1684.9kWh
